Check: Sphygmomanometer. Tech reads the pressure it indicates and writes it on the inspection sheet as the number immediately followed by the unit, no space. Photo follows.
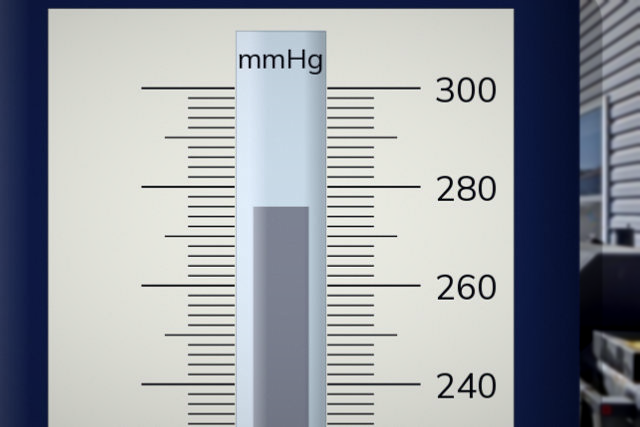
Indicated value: 276mmHg
